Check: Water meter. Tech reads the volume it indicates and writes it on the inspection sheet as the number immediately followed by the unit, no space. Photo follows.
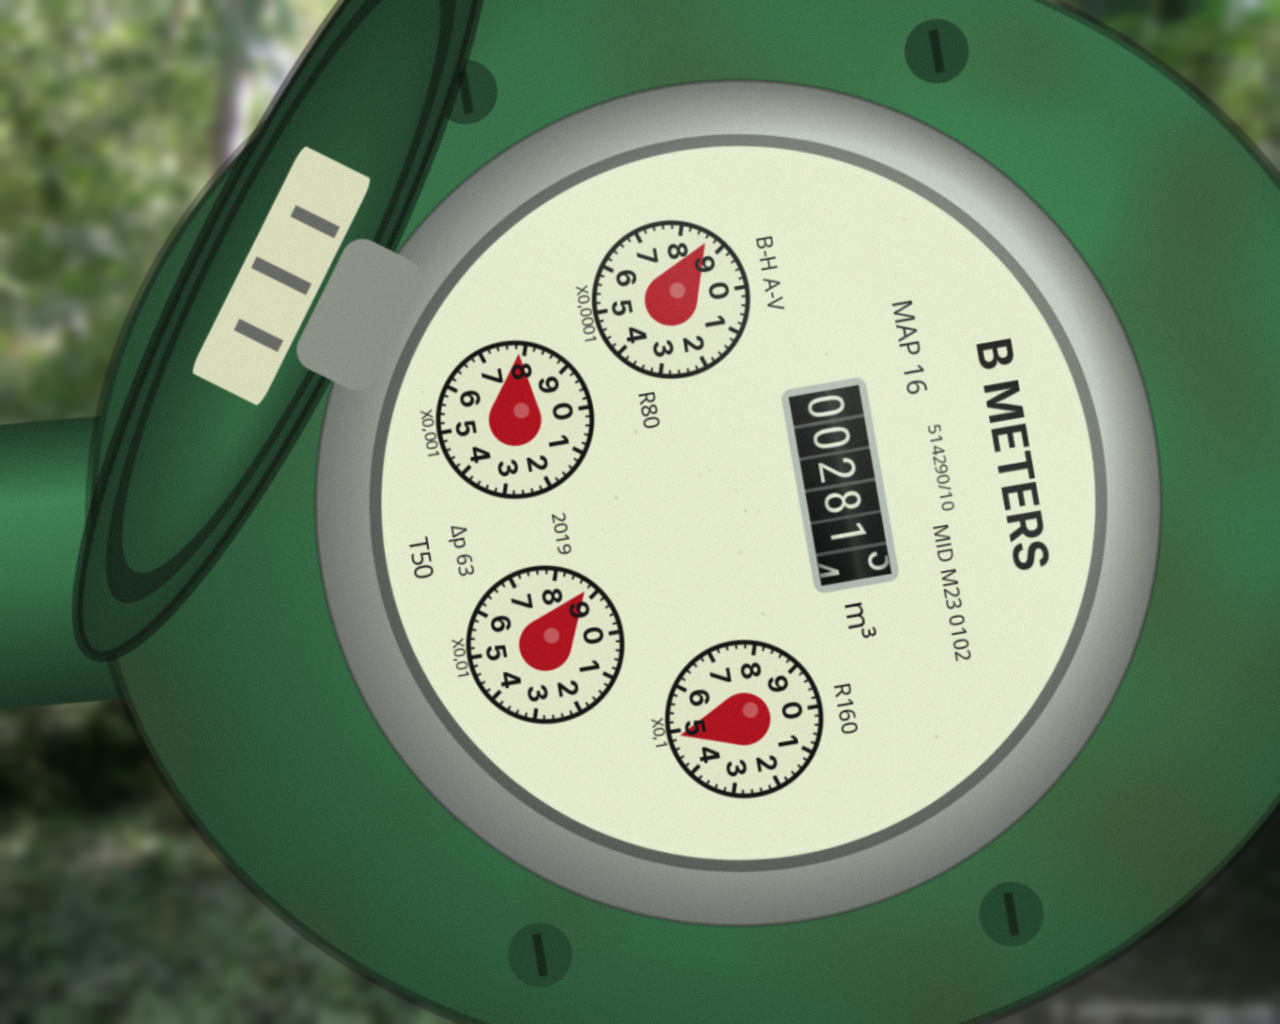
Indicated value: 2813.4878m³
